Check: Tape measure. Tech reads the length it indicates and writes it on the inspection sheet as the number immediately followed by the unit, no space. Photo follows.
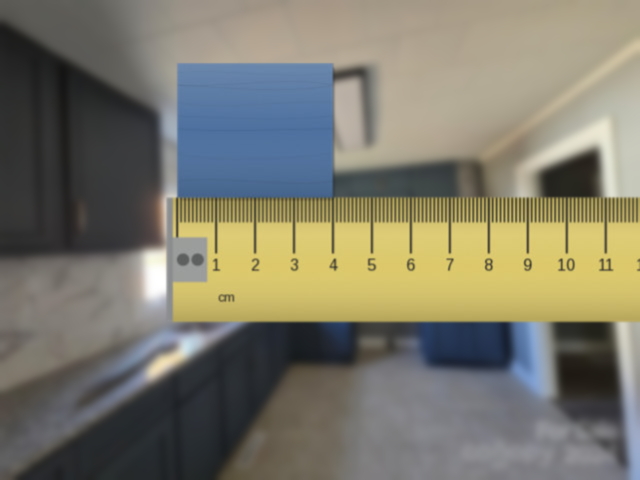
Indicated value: 4cm
